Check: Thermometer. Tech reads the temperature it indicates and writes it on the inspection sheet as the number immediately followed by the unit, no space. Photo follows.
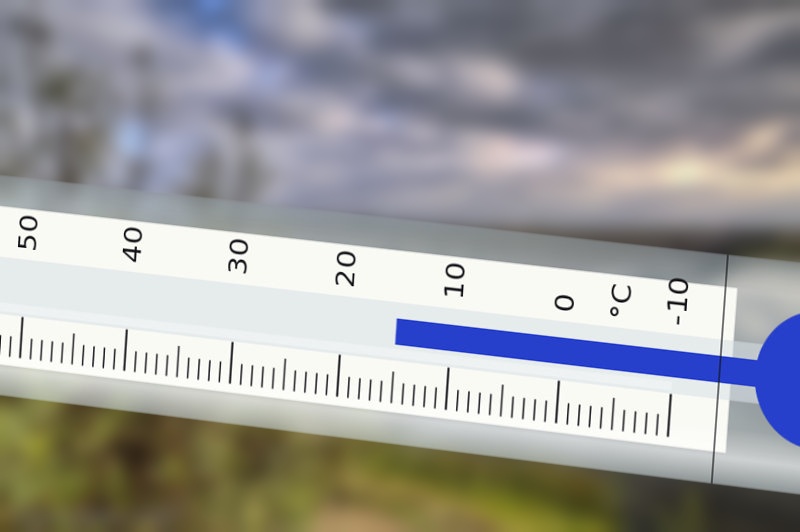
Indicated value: 15°C
